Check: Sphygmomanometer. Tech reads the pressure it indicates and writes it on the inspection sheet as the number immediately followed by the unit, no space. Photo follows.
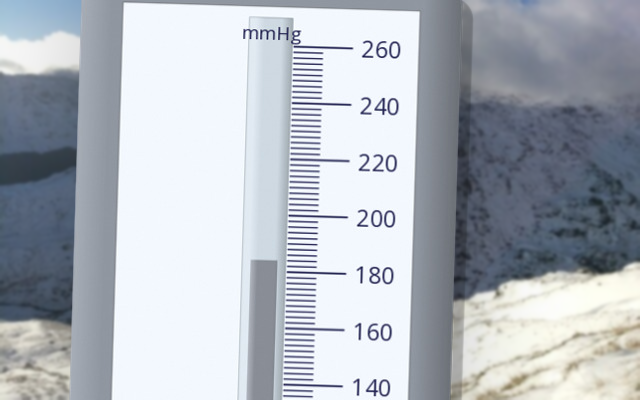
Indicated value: 184mmHg
